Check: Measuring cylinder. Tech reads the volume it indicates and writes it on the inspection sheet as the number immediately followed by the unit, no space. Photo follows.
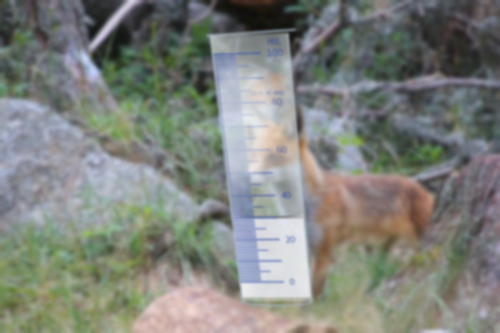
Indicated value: 30mL
